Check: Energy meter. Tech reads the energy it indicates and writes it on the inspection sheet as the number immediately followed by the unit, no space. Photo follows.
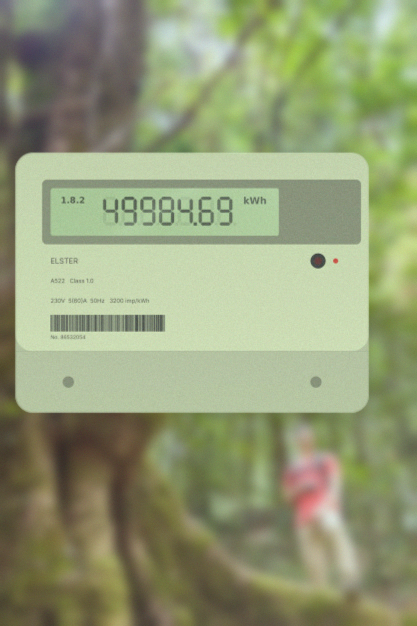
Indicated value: 49984.69kWh
